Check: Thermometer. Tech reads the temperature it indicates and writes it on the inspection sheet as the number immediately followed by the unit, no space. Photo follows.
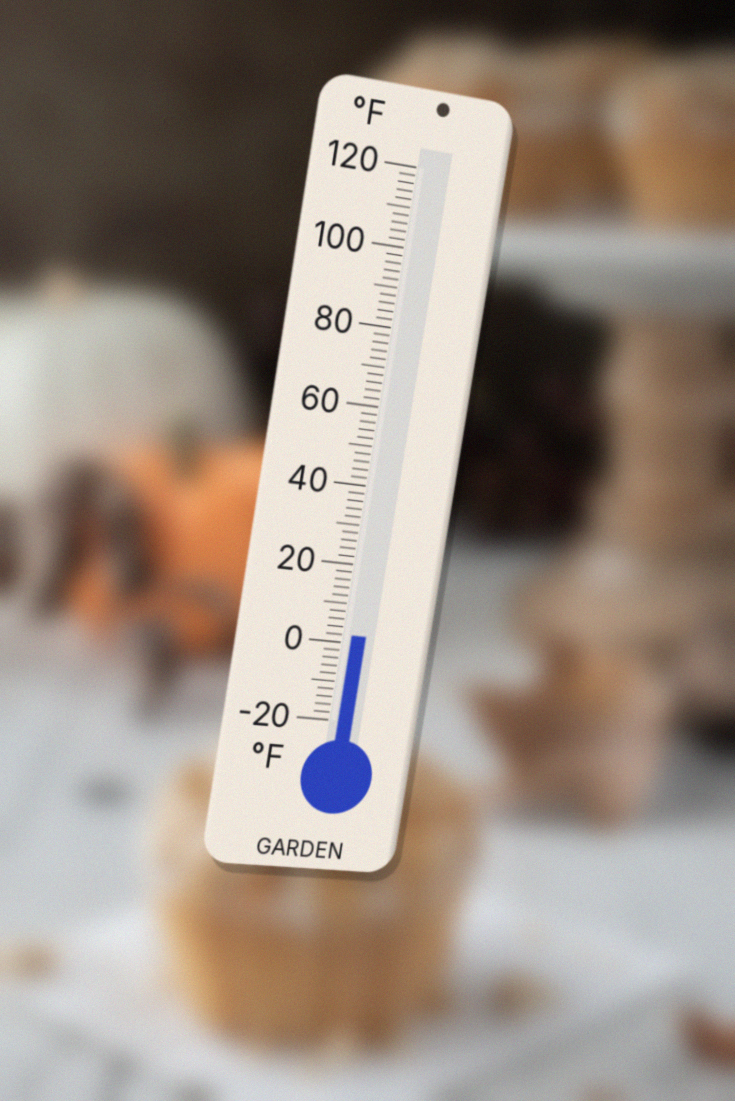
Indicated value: 2°F
